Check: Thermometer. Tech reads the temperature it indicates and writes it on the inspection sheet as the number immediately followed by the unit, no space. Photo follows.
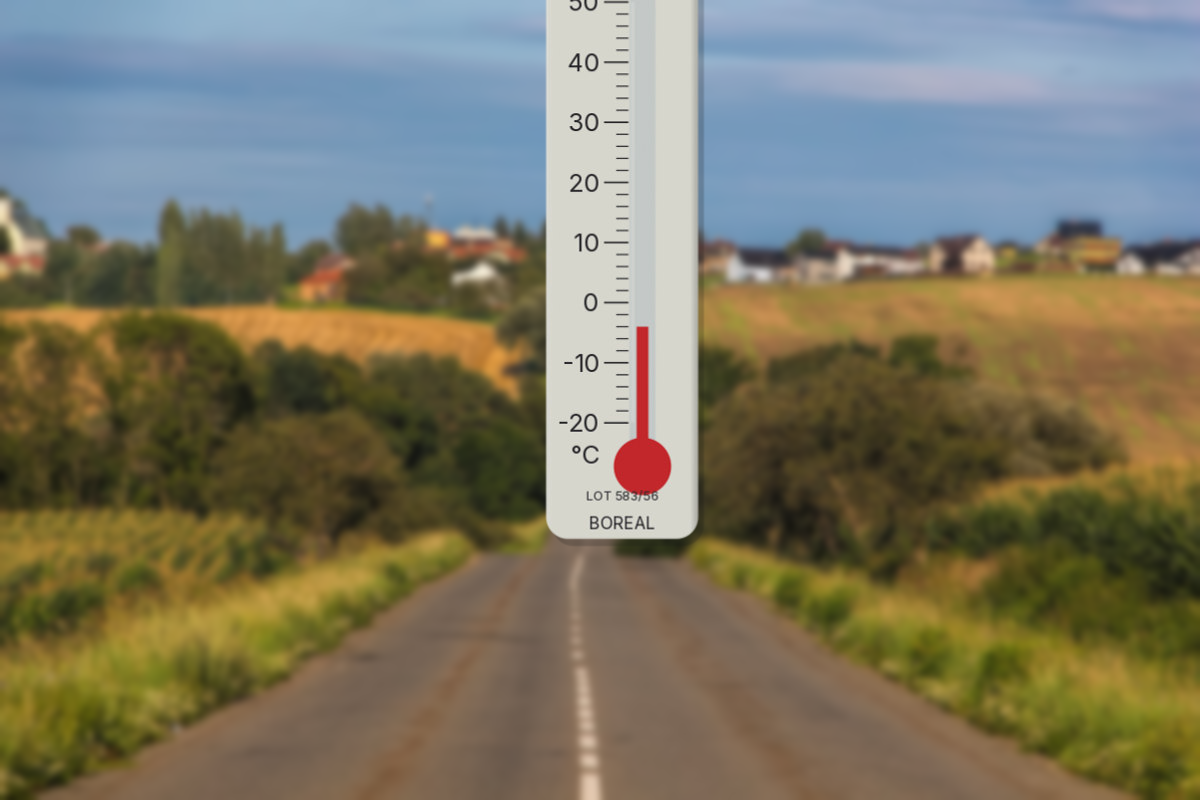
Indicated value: -4°C
